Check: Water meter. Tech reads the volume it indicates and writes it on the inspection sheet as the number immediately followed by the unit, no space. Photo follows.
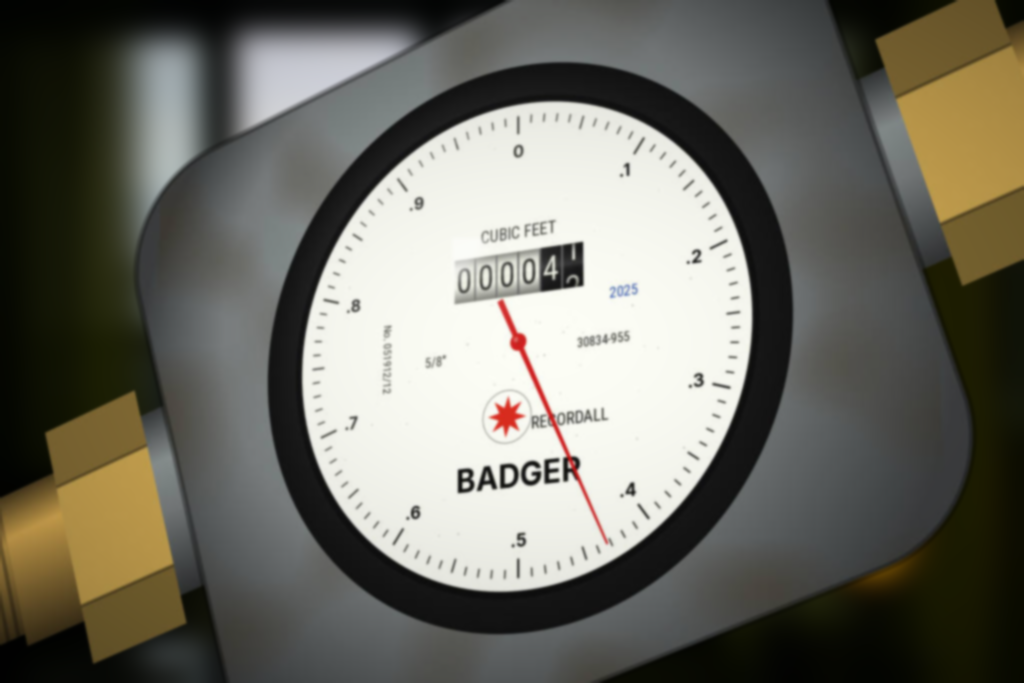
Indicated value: 41.43ft³
